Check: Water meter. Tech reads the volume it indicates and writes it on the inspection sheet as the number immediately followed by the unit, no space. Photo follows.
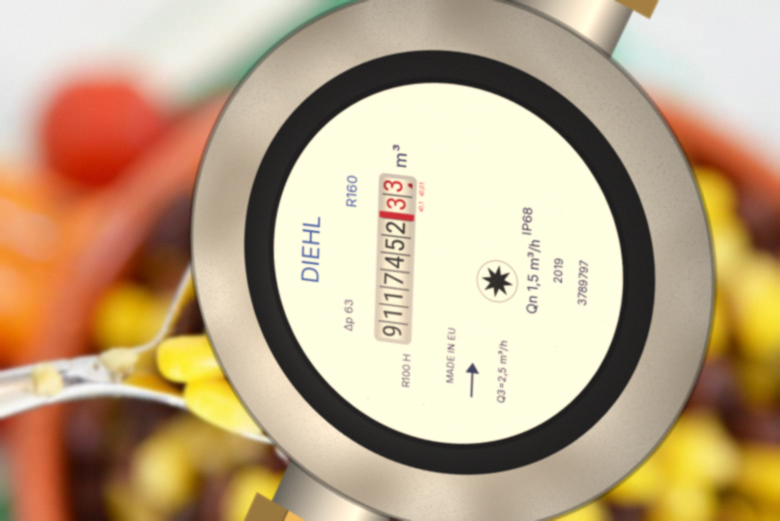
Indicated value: 9117452.33m³
